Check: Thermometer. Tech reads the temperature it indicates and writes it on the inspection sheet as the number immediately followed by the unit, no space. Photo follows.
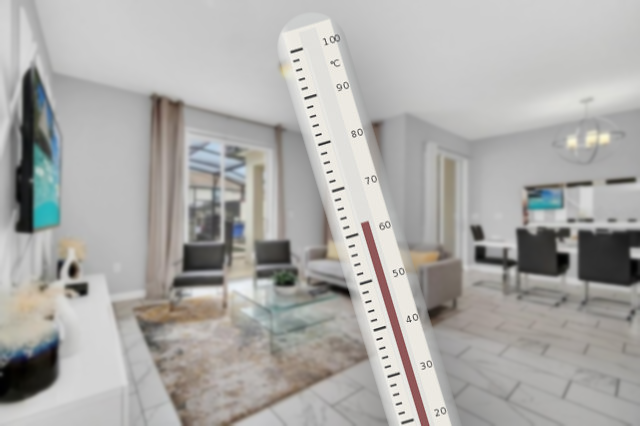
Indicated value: 62°C
